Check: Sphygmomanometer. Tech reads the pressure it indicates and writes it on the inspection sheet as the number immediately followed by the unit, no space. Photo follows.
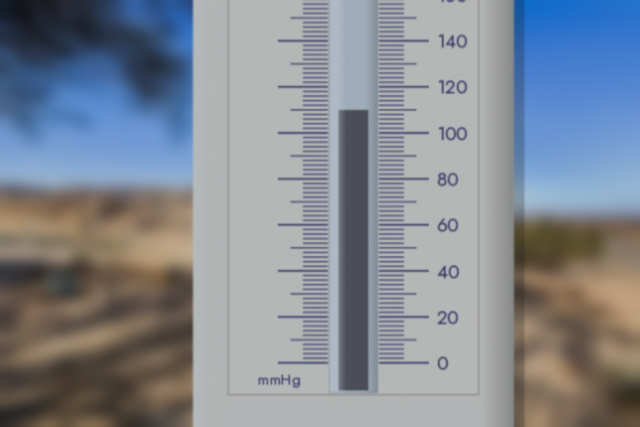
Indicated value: 110mmHg
